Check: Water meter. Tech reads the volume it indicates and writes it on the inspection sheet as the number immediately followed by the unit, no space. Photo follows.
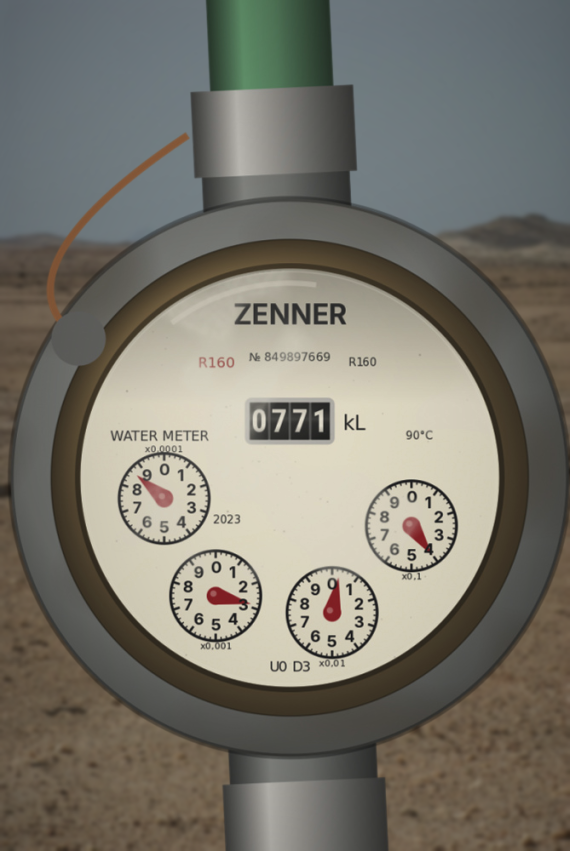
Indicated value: 771.4028kL
